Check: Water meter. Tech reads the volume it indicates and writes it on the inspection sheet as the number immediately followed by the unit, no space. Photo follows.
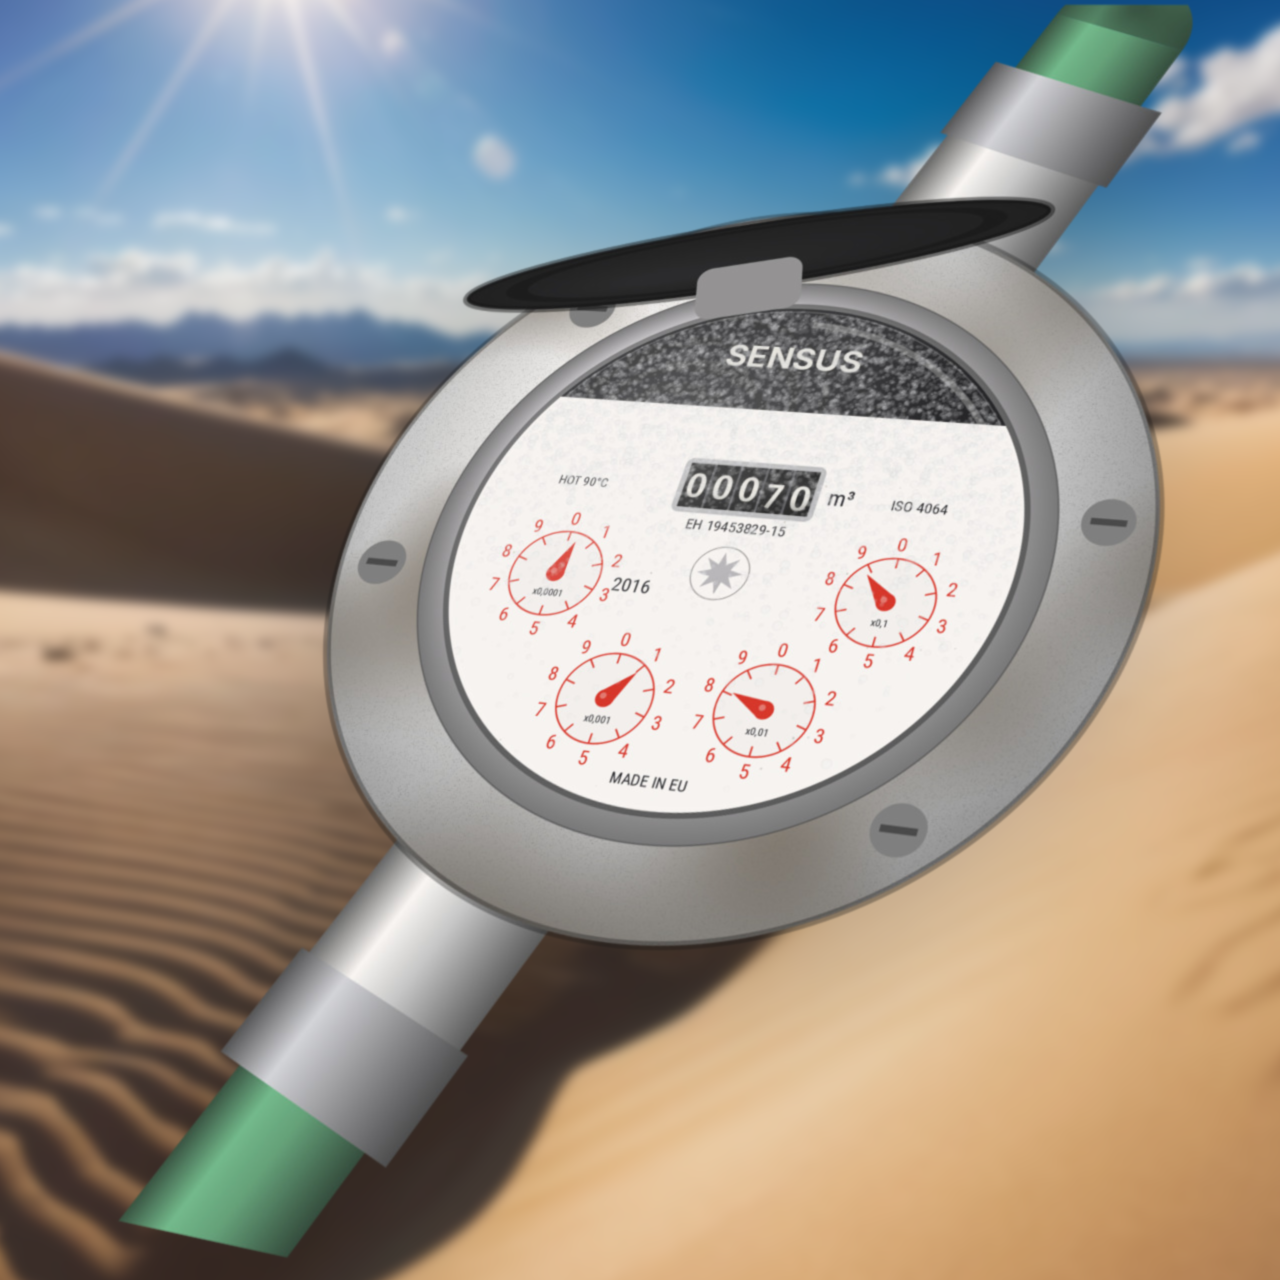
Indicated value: 69.8810m³
